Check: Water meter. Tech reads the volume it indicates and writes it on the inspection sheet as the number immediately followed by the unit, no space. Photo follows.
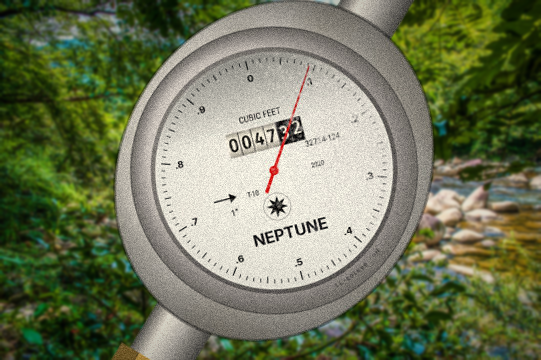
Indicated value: 4732.09ft³
